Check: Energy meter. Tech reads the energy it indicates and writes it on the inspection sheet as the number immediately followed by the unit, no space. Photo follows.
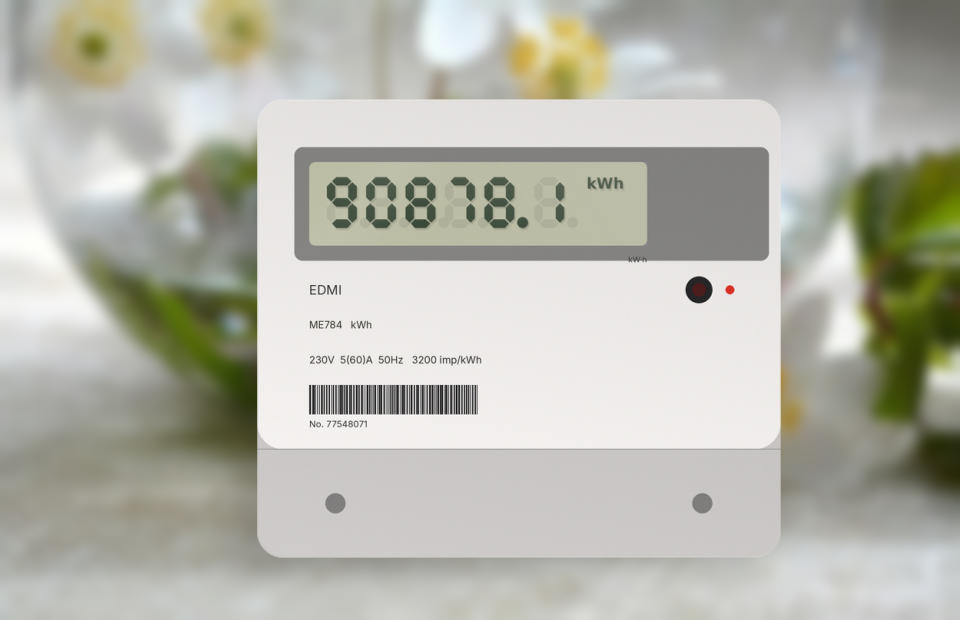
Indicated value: 90878.1kWh
